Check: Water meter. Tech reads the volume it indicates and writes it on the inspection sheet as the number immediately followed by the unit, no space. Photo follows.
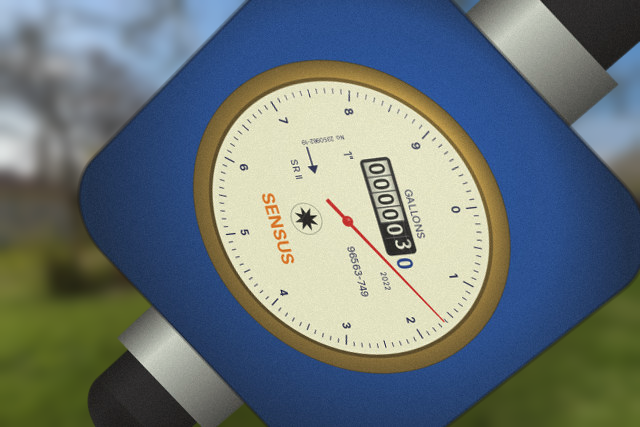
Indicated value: 31.6gal
